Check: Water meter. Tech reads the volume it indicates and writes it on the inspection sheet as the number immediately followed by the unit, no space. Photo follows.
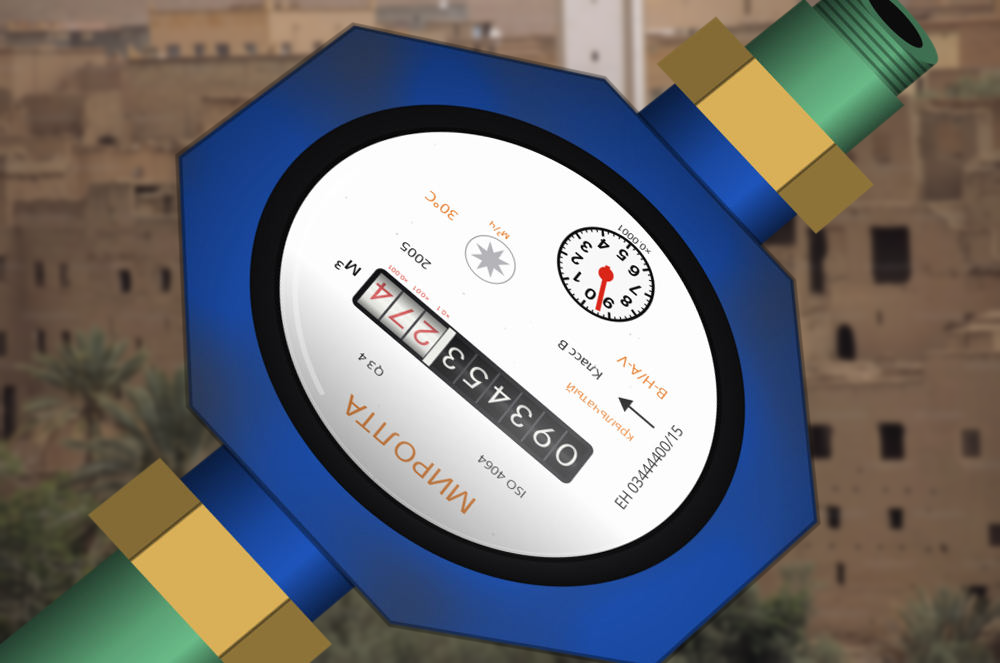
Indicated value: 93453.2739m³
